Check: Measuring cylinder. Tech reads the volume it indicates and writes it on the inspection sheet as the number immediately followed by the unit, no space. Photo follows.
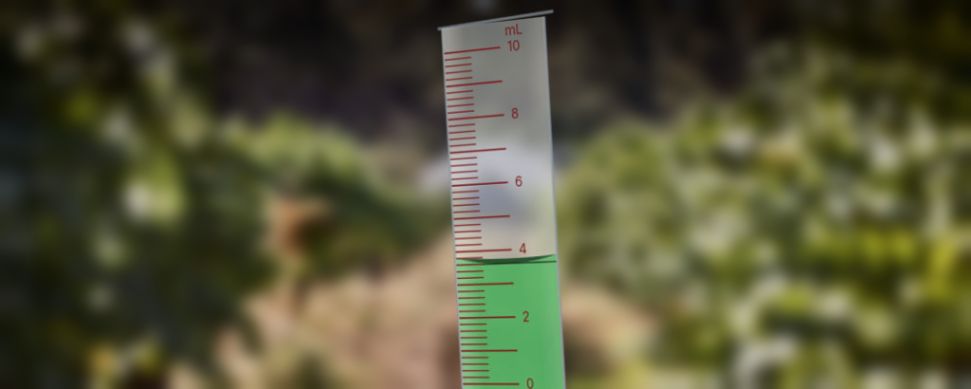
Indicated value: 3.6mL
